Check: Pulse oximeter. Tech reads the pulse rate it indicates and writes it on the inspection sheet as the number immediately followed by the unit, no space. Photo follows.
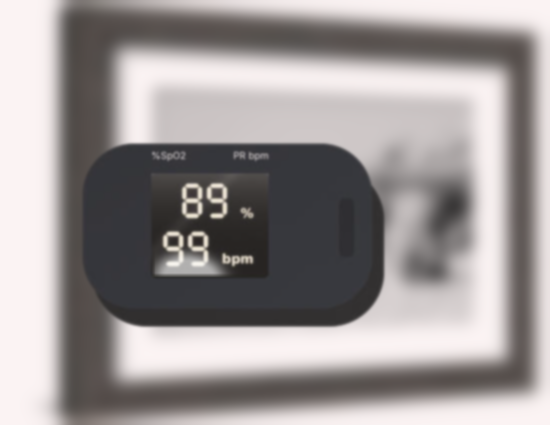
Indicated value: 99bpm
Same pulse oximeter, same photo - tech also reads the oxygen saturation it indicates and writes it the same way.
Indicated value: 89%
